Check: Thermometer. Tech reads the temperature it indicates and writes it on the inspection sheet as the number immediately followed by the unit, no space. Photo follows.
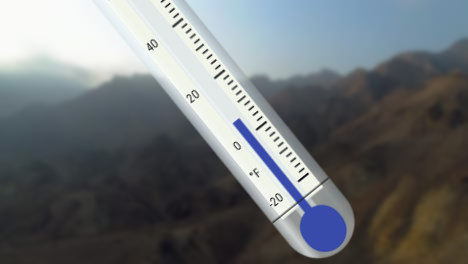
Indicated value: 6°F
